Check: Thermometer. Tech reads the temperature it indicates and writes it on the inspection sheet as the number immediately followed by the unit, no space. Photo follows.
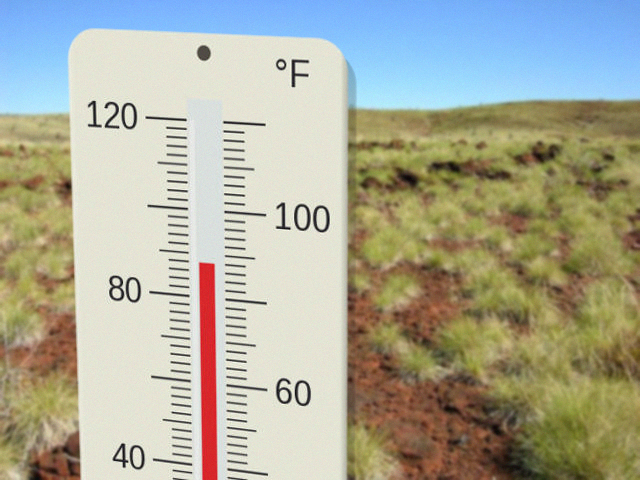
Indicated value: 88°F
